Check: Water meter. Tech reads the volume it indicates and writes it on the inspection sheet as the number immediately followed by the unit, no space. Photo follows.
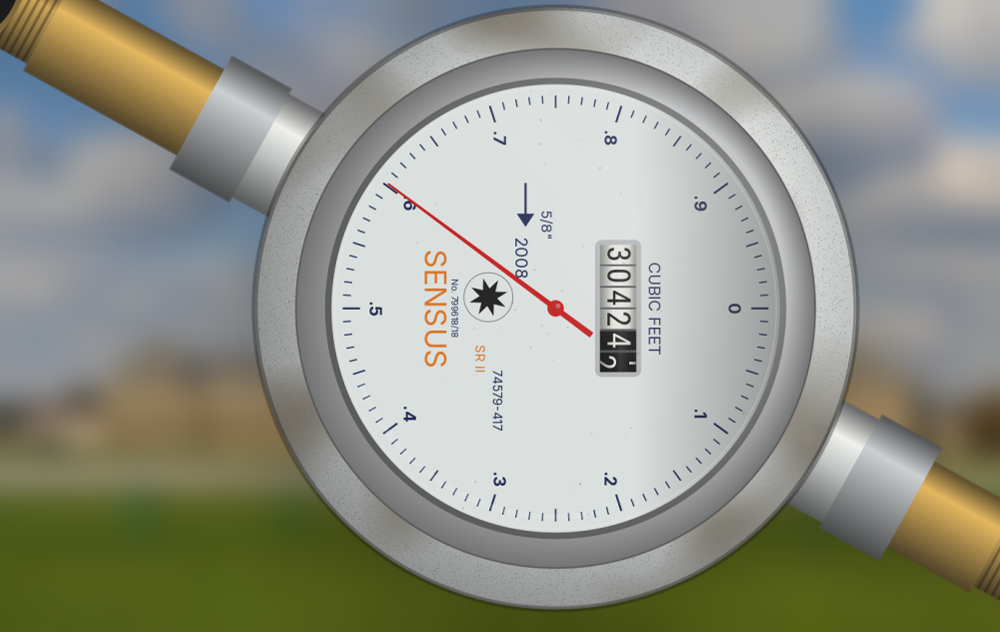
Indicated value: 304241.60ft³
